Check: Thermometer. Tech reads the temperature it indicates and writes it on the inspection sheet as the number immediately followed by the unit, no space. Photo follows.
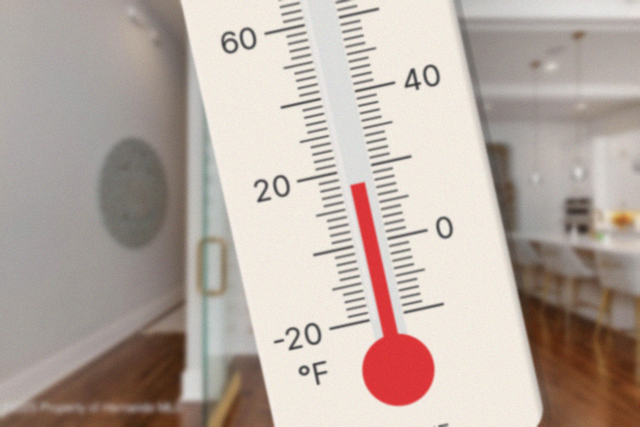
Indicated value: 16°F
